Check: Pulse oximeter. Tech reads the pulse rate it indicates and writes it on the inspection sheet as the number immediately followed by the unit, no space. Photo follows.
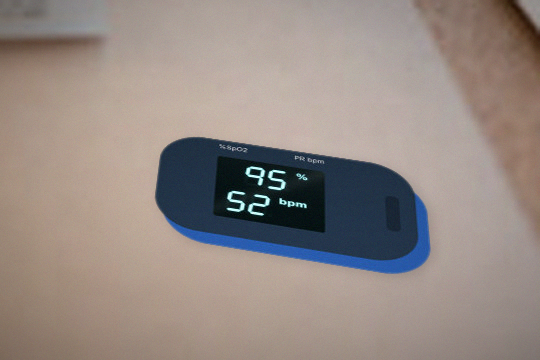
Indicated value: 52bpm
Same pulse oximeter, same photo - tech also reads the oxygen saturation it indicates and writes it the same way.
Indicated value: 95%
